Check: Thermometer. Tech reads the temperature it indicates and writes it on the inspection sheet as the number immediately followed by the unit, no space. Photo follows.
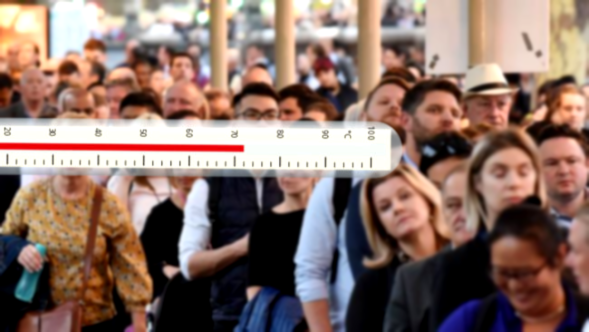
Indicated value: 72°C
